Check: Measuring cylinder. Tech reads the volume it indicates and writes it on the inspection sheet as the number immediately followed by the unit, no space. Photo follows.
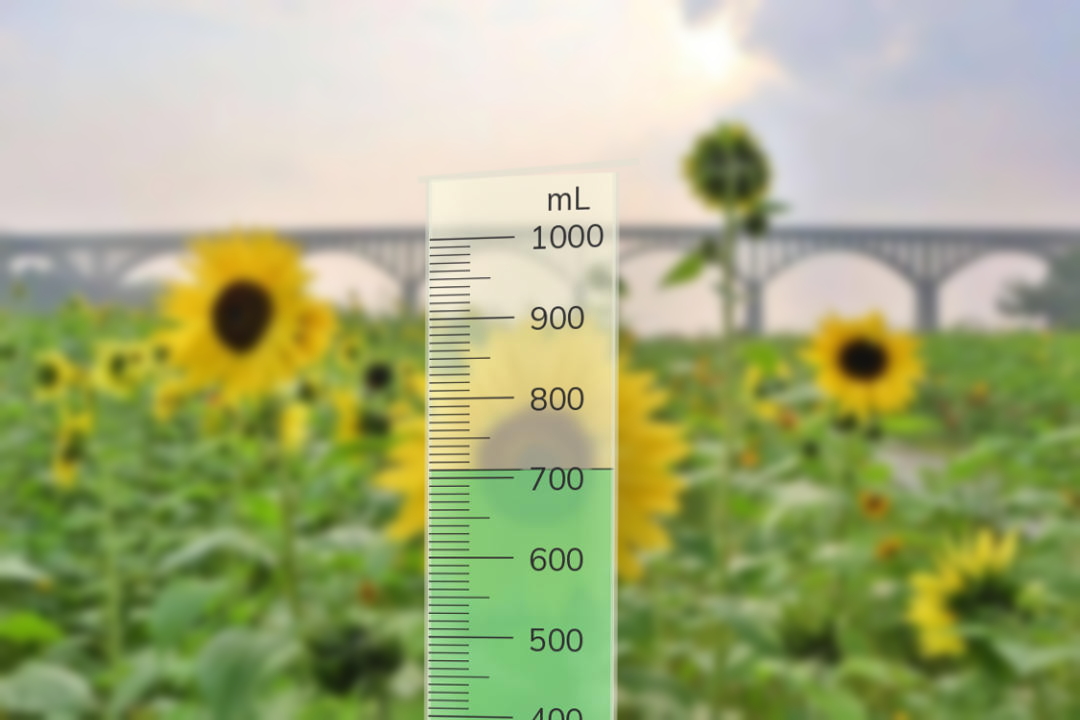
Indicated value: 710mL
